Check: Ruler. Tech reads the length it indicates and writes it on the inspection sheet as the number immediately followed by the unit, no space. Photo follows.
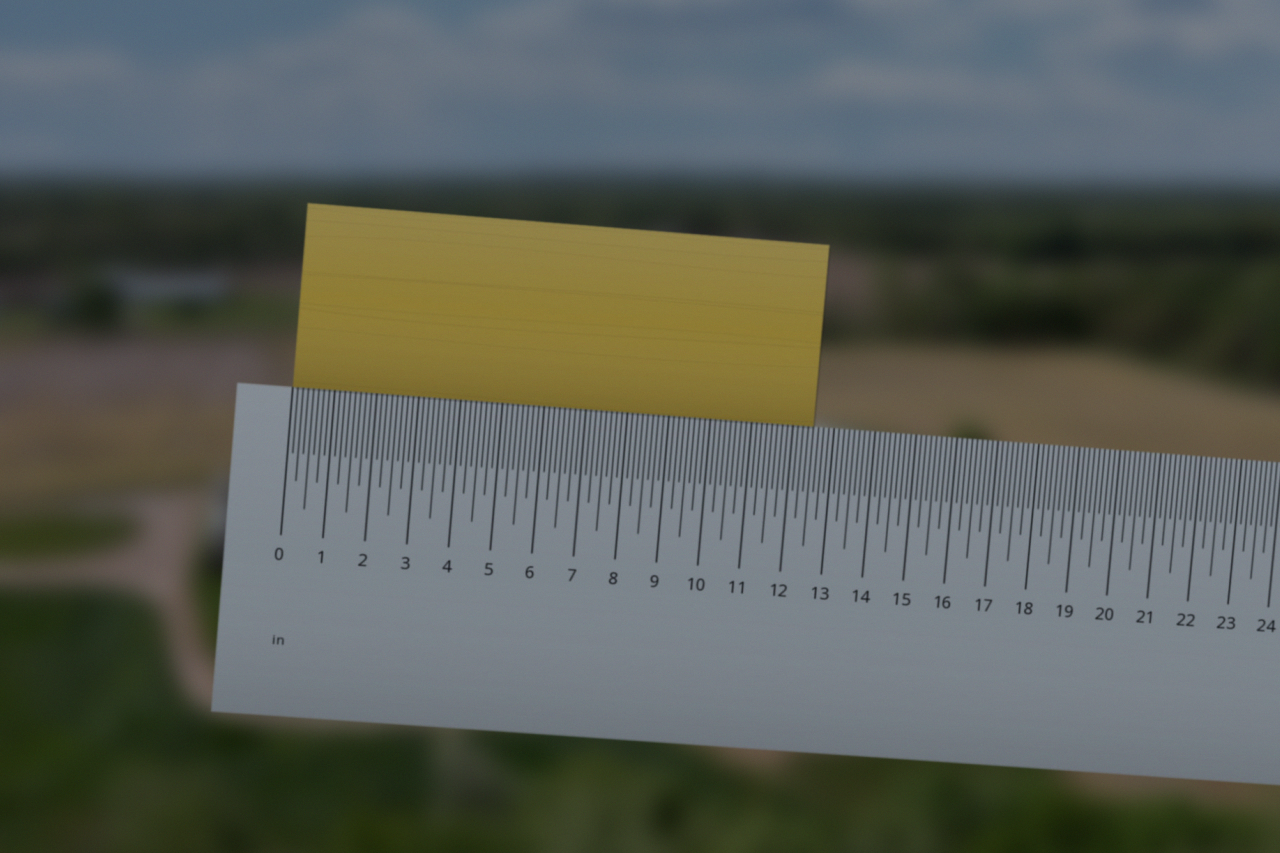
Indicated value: 12.5in
